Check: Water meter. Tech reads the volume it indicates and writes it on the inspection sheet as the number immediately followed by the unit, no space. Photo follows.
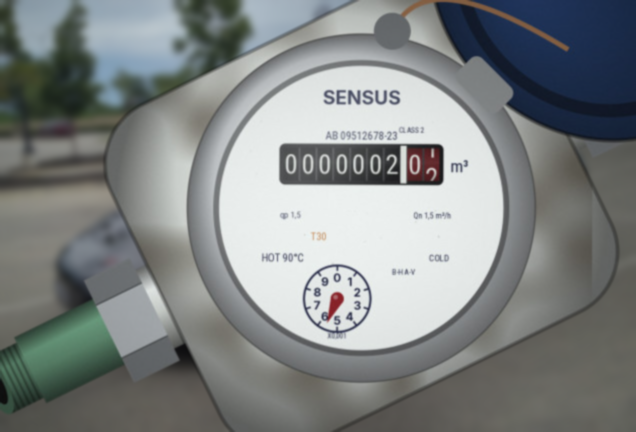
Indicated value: 2.015m³
